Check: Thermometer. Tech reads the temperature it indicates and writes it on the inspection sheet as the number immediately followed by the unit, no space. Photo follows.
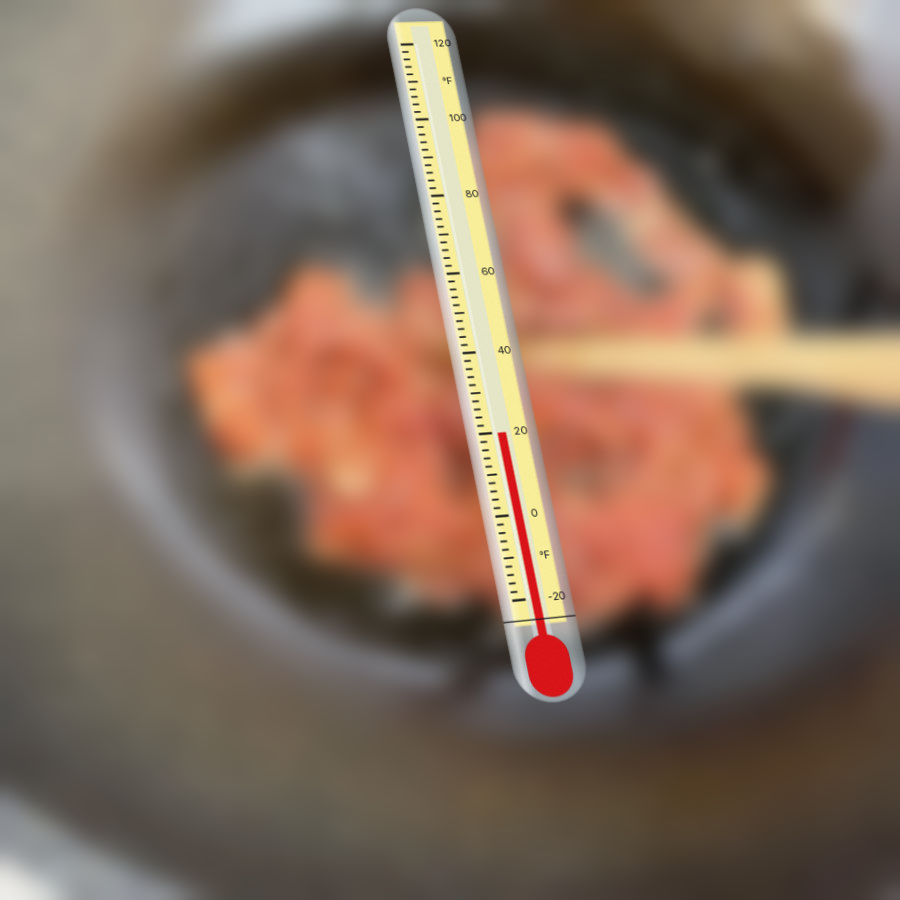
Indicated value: 20°F
